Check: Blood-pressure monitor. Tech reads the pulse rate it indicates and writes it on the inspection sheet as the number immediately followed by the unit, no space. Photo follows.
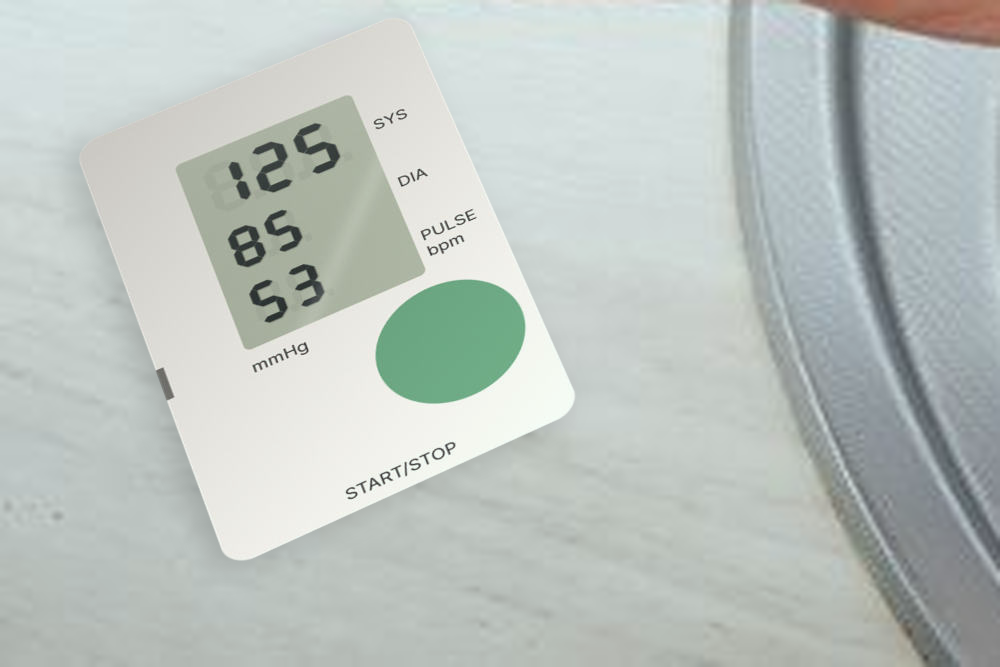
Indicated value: 53bpm
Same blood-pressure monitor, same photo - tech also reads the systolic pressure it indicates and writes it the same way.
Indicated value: 125mmHg
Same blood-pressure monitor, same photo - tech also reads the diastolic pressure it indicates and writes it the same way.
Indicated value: 85mmHg
